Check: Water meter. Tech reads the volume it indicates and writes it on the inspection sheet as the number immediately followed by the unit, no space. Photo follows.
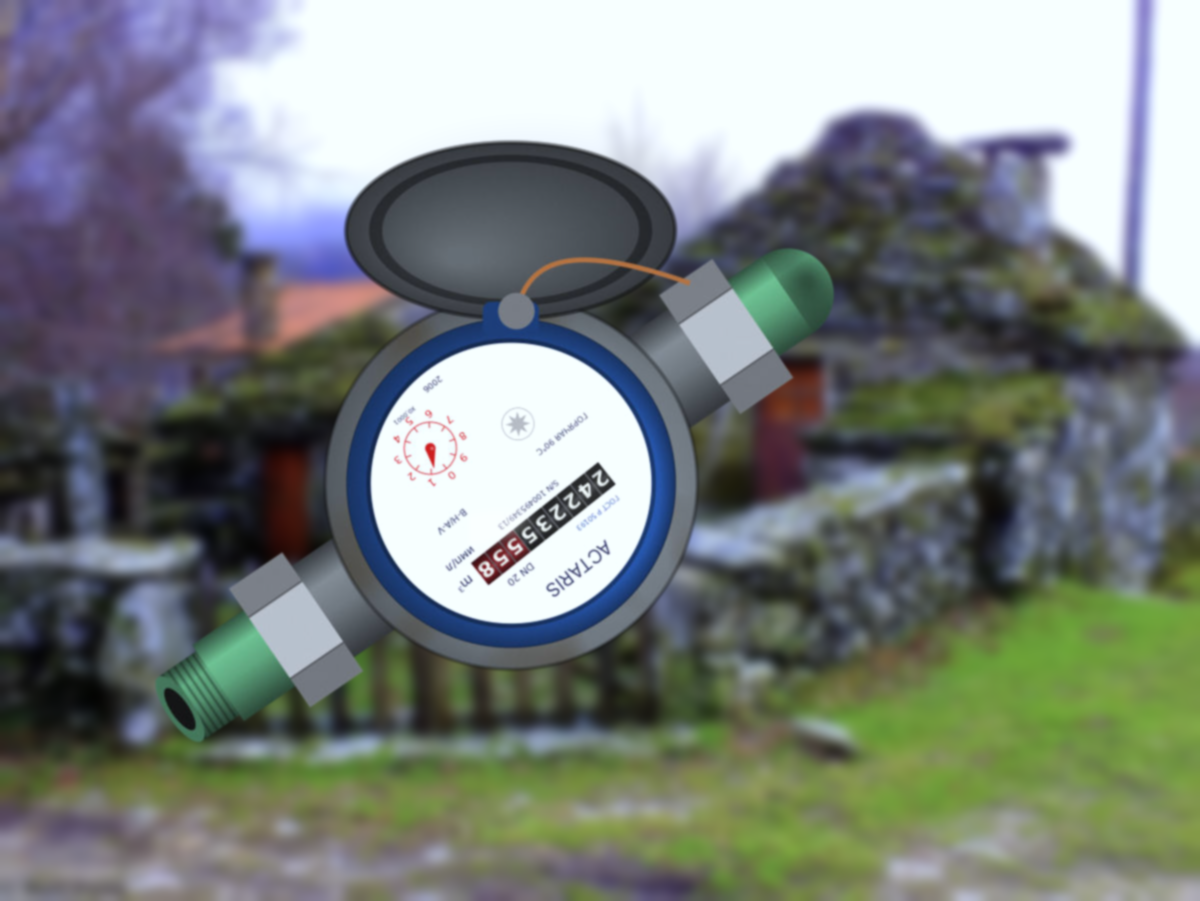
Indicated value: 242235.5580m³
